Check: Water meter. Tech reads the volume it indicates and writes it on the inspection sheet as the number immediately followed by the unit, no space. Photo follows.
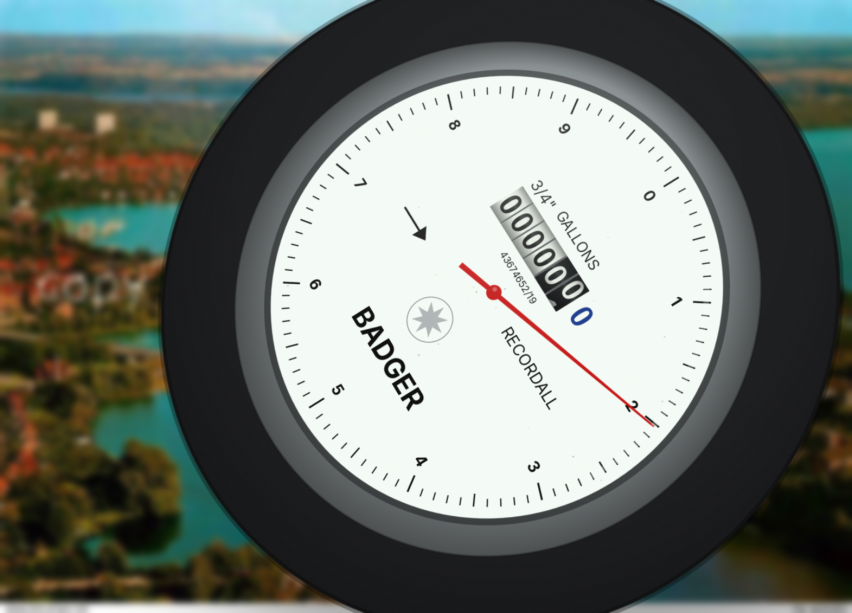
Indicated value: 2.0gal
